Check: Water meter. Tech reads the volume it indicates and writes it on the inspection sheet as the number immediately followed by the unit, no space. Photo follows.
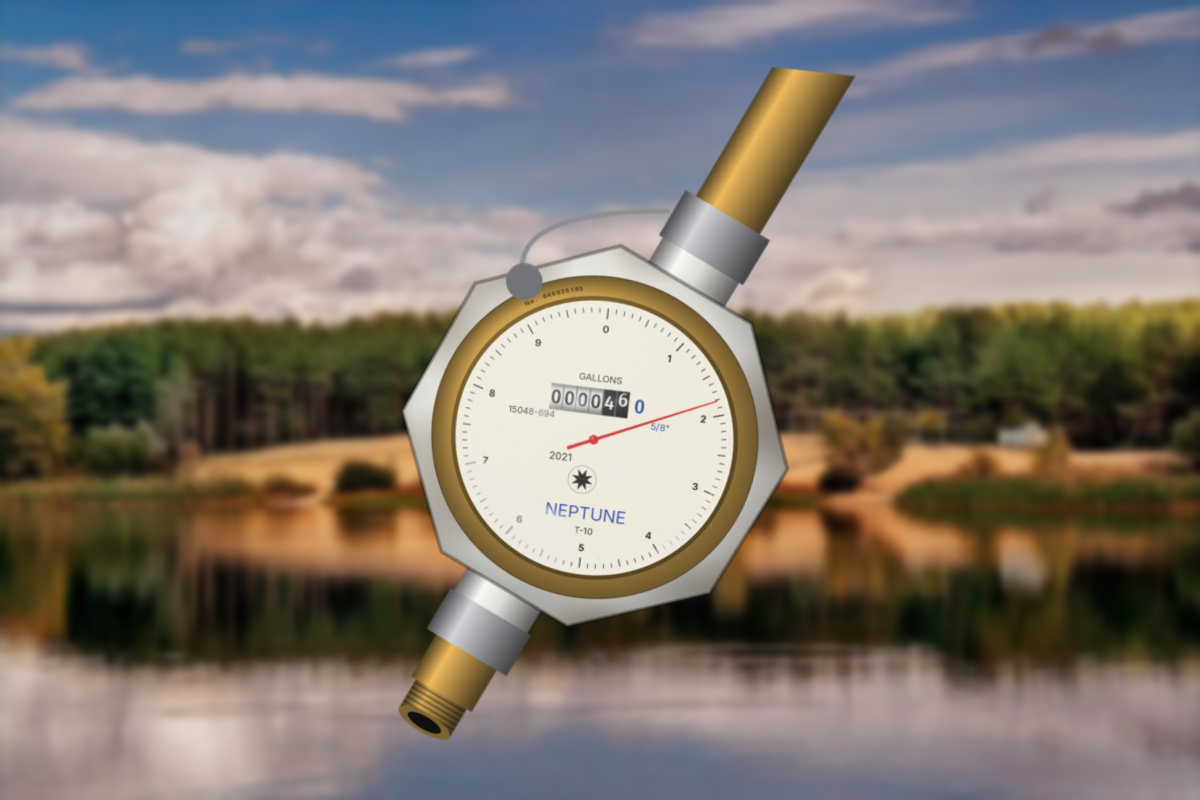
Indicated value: 461.8gal
